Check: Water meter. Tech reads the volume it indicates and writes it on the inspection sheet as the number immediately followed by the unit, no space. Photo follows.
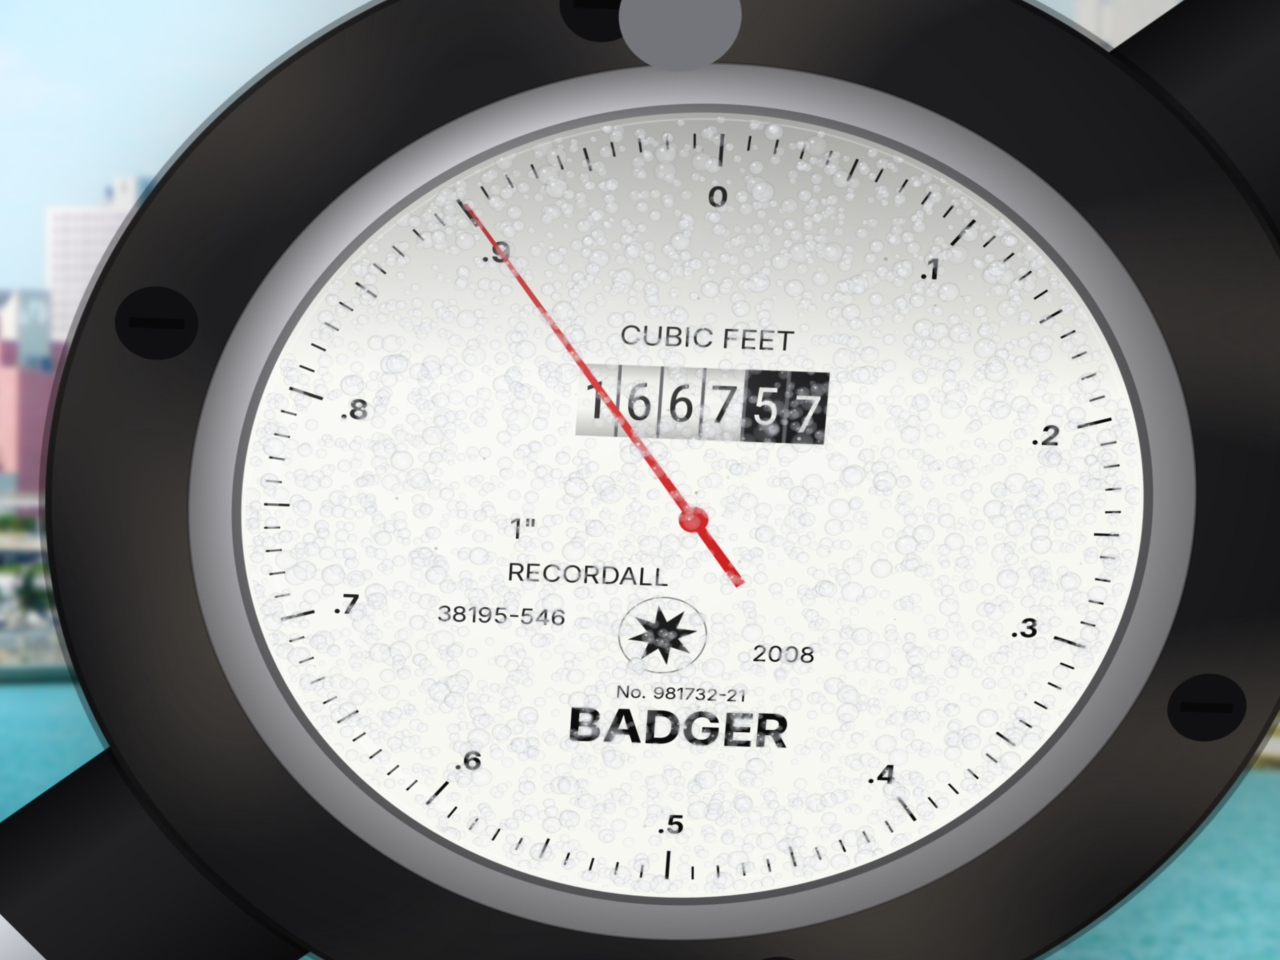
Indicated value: 166756.90ft³
